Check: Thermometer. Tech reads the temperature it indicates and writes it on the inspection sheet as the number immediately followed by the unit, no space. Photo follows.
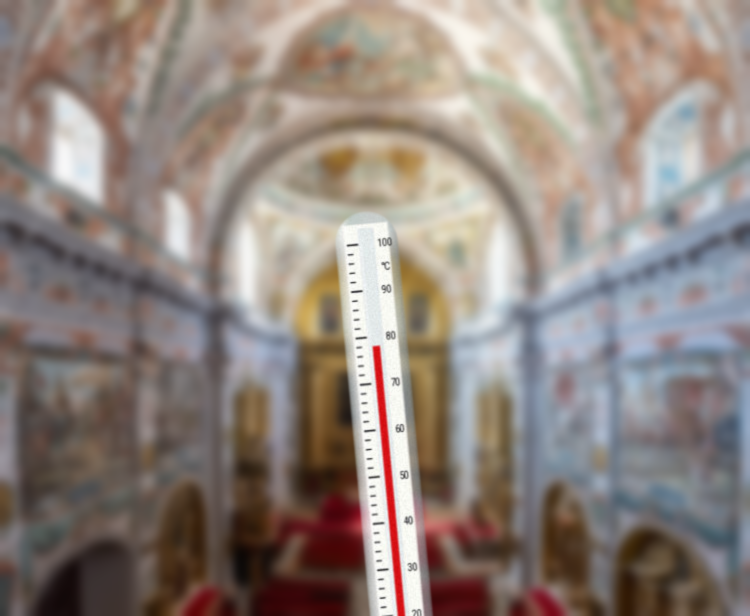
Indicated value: 78°C
